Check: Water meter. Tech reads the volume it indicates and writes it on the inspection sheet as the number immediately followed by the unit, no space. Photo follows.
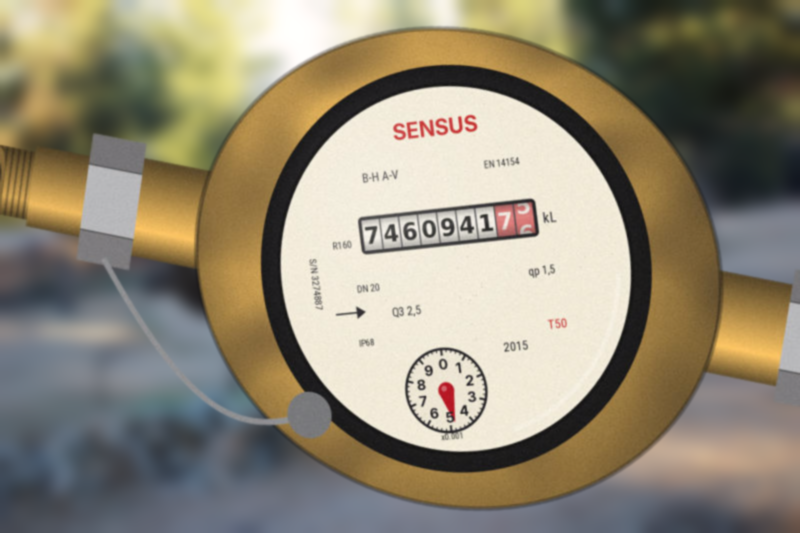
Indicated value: 7460941.754kL
